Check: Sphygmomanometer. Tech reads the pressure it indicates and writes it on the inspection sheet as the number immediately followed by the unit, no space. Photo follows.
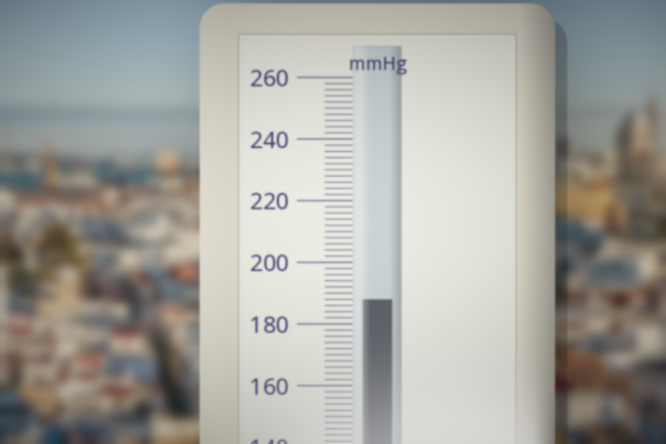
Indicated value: 188mmHg
